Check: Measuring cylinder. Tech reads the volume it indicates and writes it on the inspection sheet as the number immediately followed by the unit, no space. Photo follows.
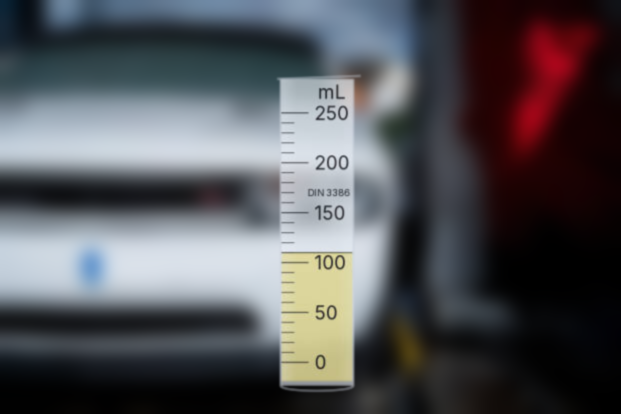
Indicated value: 110mL
